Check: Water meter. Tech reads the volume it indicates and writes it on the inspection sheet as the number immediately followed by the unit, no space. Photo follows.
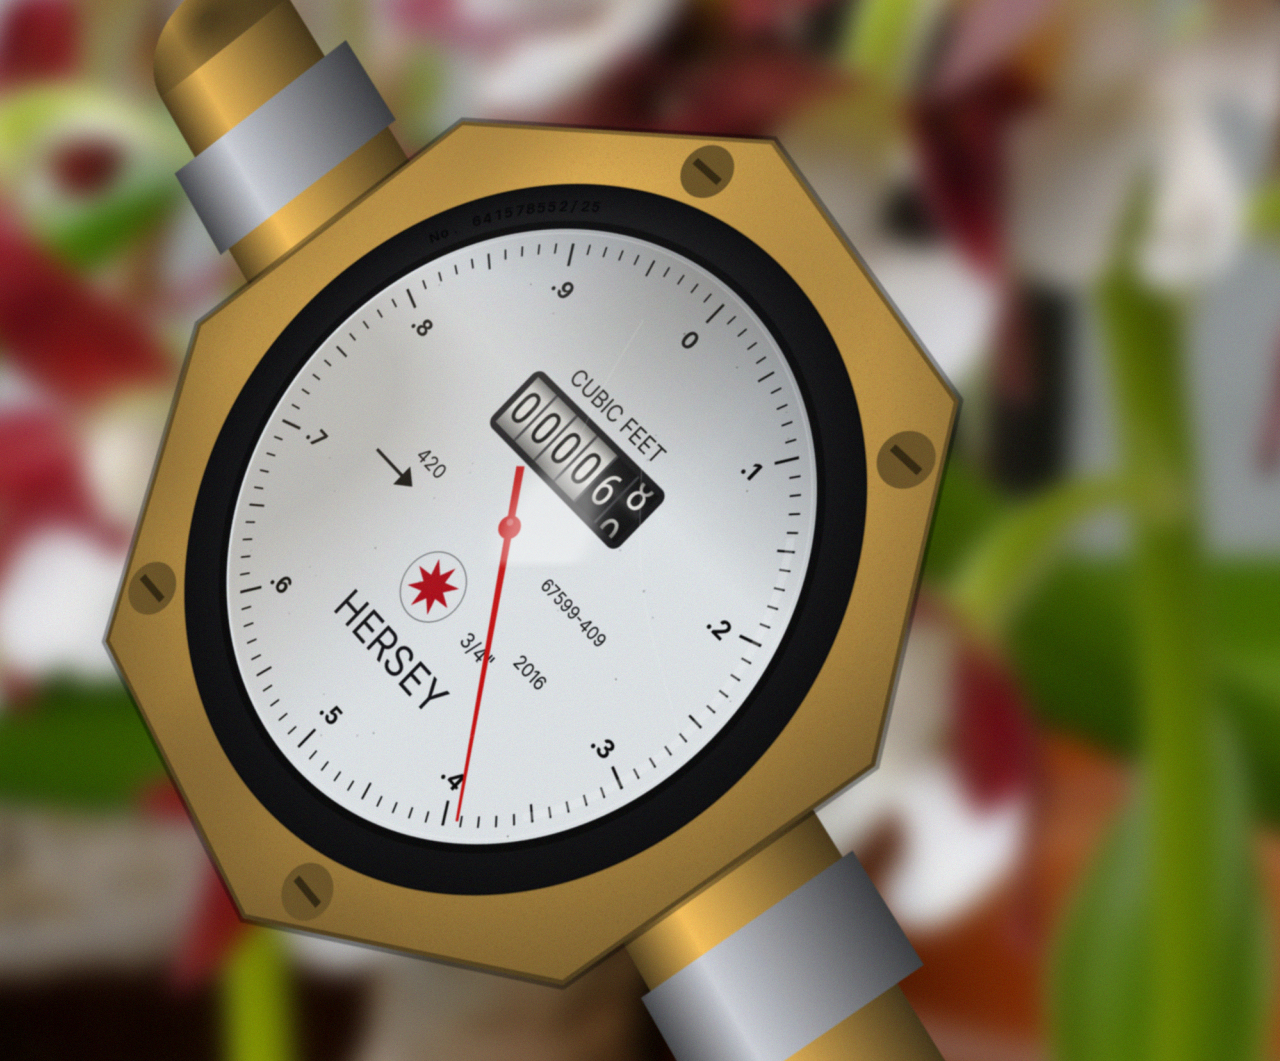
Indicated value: 68.39ft³
